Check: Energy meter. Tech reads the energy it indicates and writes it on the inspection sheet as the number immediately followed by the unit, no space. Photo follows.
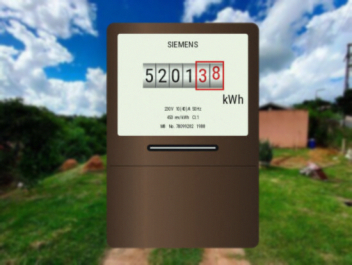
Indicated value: 5201.38kWh
